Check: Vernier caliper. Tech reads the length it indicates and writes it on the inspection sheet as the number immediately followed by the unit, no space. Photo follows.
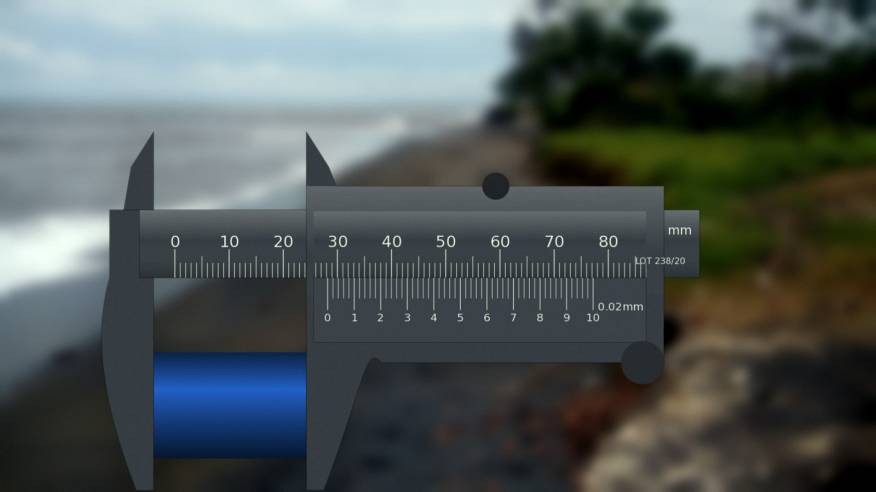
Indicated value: 28.2mm
